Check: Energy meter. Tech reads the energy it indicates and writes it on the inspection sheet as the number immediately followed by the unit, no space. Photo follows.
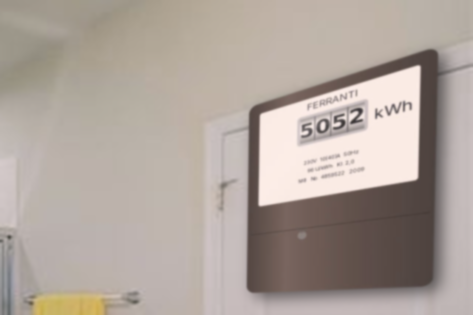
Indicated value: 5052kWh
